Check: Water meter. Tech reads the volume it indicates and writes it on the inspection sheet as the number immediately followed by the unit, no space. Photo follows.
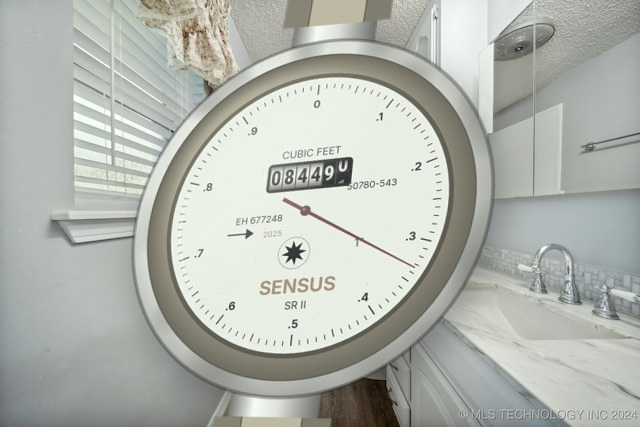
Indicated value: 84490.33ft³
